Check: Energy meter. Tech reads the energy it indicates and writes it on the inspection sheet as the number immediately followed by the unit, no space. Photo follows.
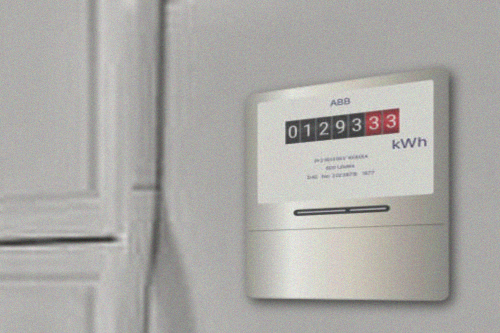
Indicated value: 1293.33kWh
